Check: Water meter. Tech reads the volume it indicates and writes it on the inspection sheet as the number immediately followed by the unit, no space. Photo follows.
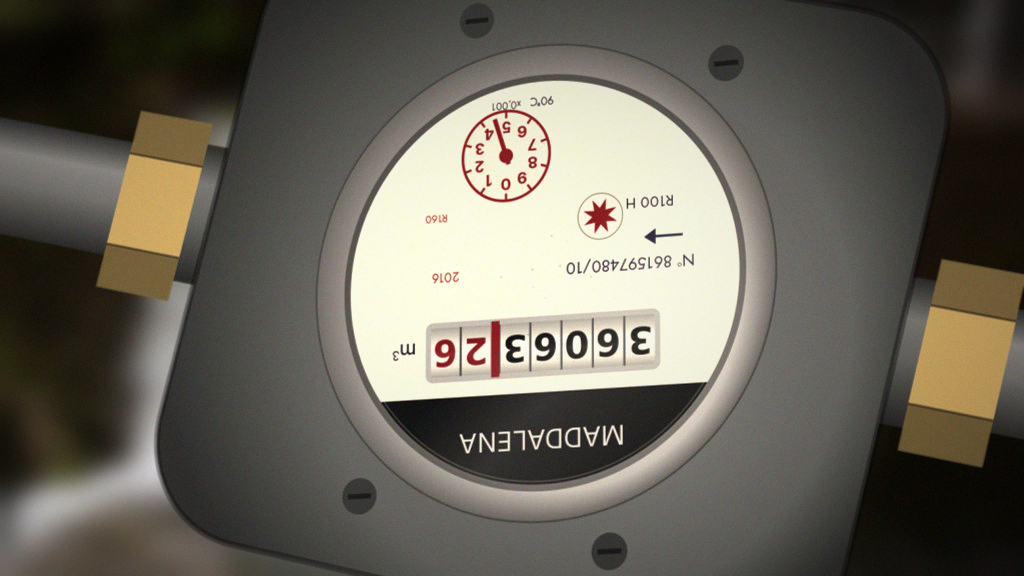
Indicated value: 36063.264m³
